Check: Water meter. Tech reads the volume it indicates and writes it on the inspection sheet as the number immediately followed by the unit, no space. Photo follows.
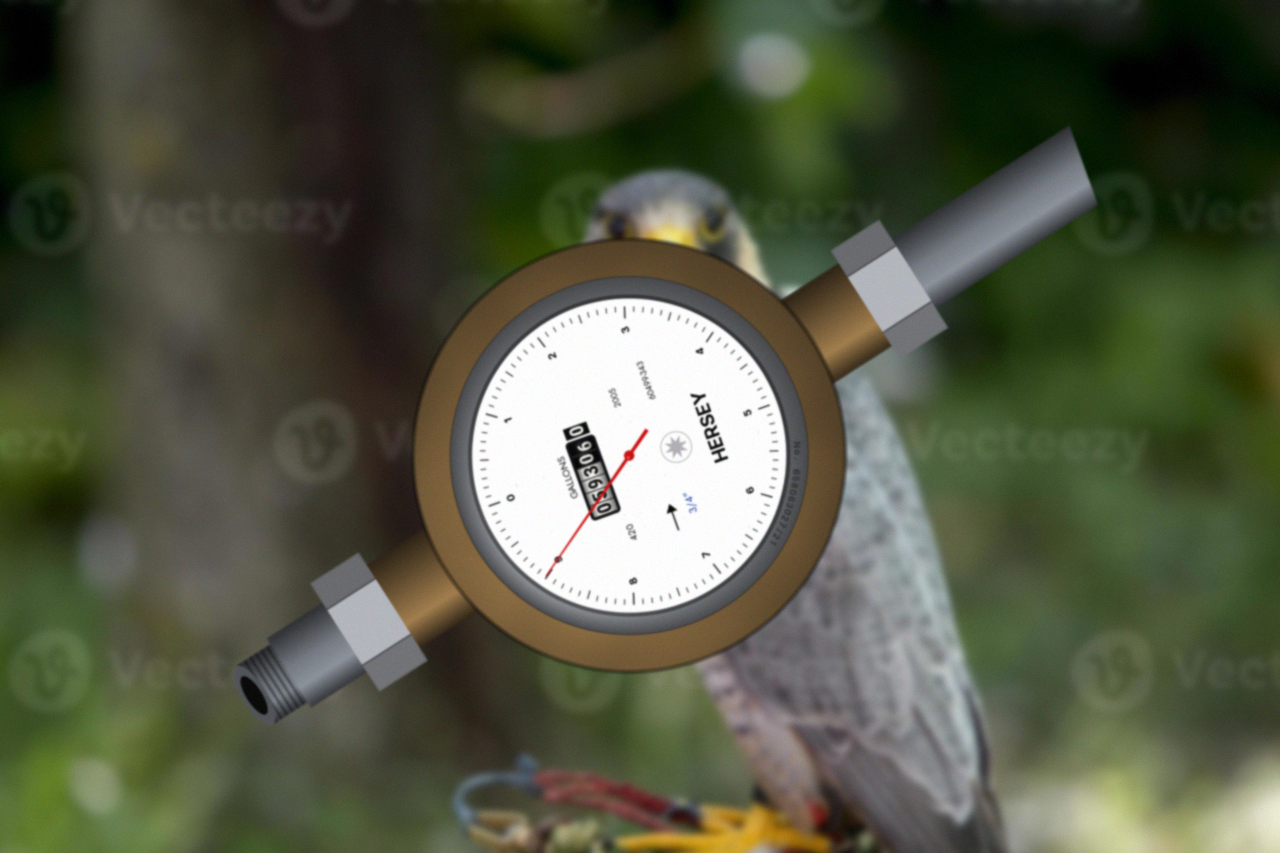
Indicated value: 593059.0gal
